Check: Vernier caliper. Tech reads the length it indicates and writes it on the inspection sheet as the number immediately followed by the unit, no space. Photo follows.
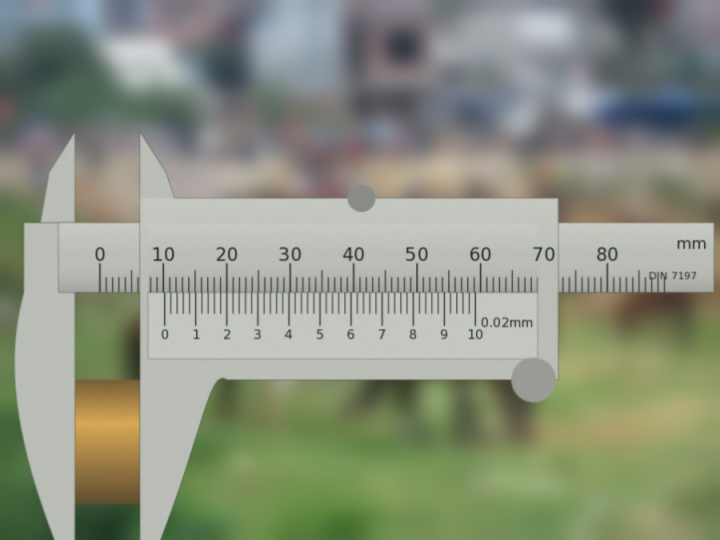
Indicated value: 10.2mm
